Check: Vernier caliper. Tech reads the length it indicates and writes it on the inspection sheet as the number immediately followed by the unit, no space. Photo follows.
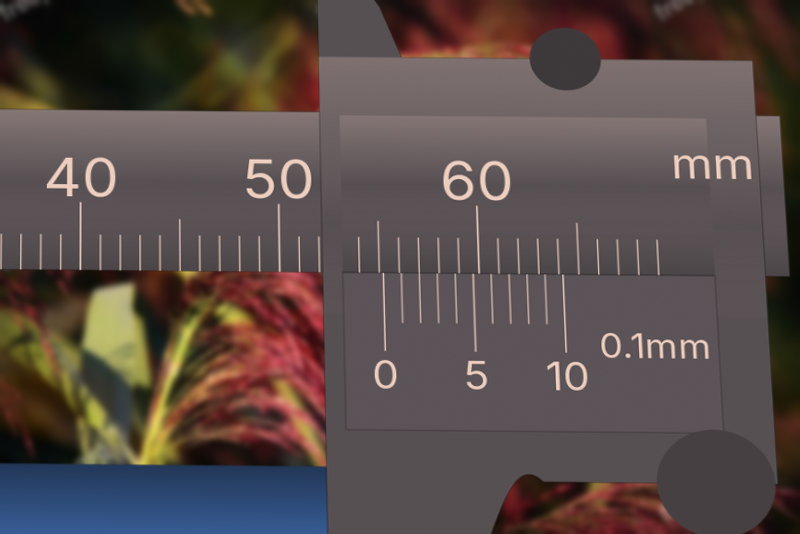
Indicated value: 55.2mm
